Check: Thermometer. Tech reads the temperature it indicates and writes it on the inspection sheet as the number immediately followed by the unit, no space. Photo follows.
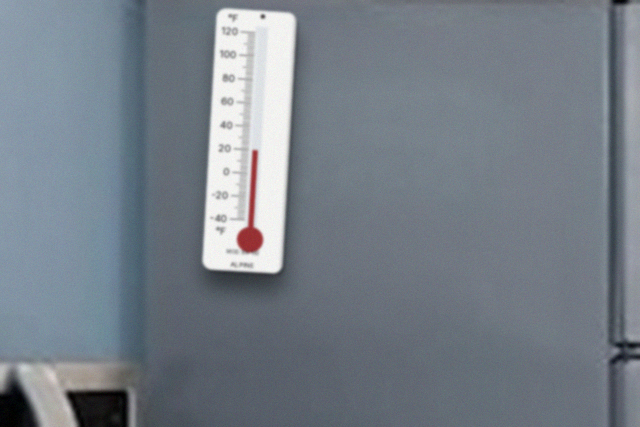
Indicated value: 20°F
